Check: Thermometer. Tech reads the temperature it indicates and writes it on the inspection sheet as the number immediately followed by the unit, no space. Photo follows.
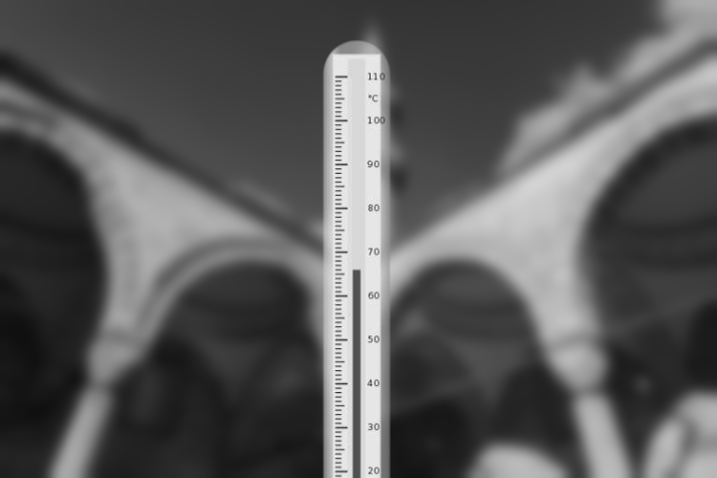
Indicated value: 66°C
